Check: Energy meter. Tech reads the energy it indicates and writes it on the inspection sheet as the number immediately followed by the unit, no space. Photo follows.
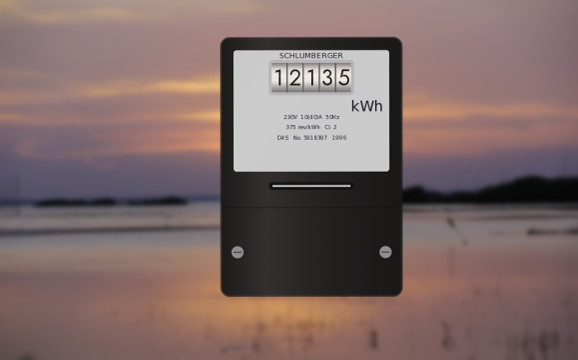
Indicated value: 12135kWh
